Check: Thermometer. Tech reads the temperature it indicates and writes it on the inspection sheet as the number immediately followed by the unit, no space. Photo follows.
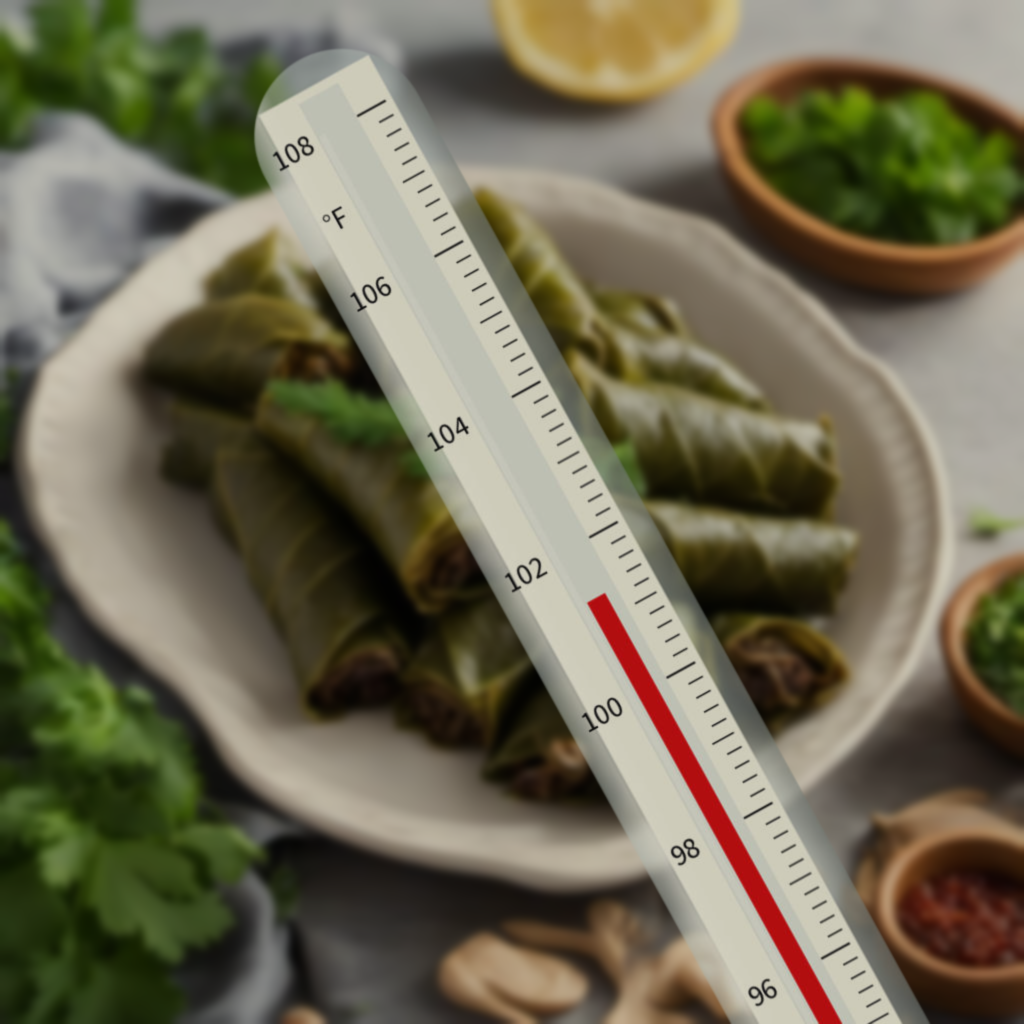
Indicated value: 101.3°F
